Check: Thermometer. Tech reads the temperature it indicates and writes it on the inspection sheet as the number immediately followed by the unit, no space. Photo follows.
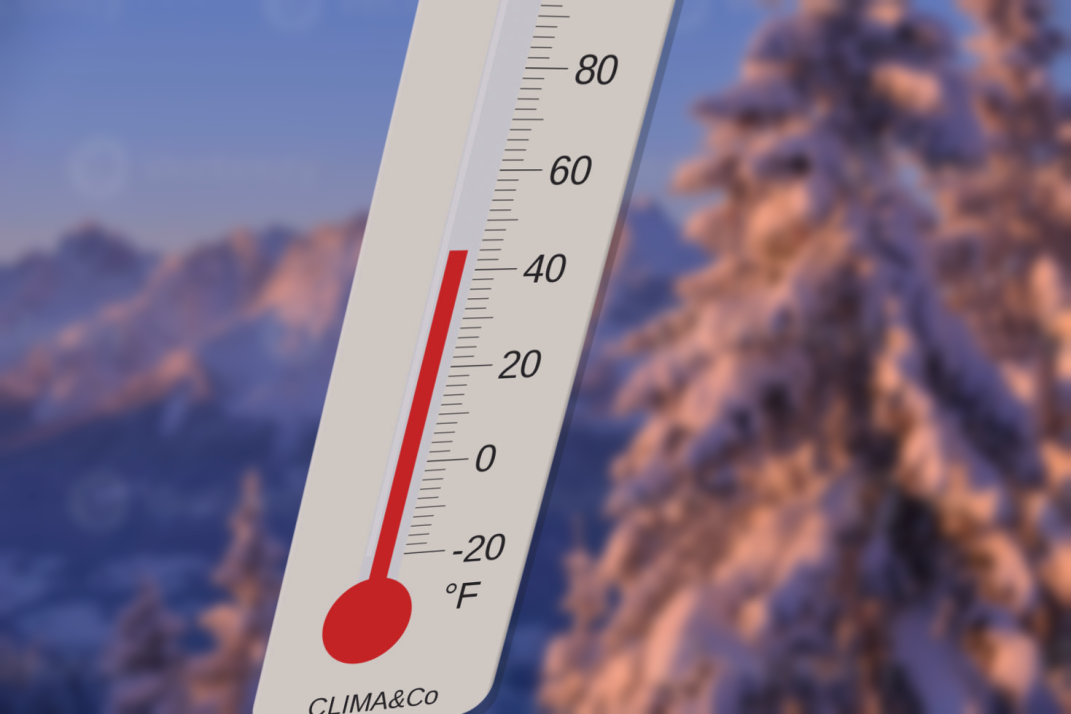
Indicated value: 44°F
